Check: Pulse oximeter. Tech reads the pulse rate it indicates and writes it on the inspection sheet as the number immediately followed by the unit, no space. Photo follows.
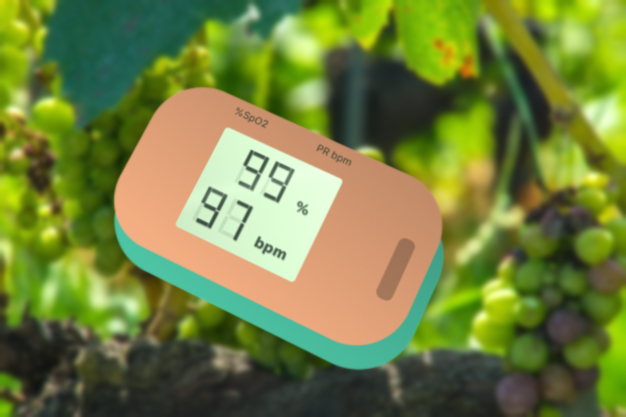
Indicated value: 97bpm
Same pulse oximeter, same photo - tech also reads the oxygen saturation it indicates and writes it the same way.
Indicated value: 99%
